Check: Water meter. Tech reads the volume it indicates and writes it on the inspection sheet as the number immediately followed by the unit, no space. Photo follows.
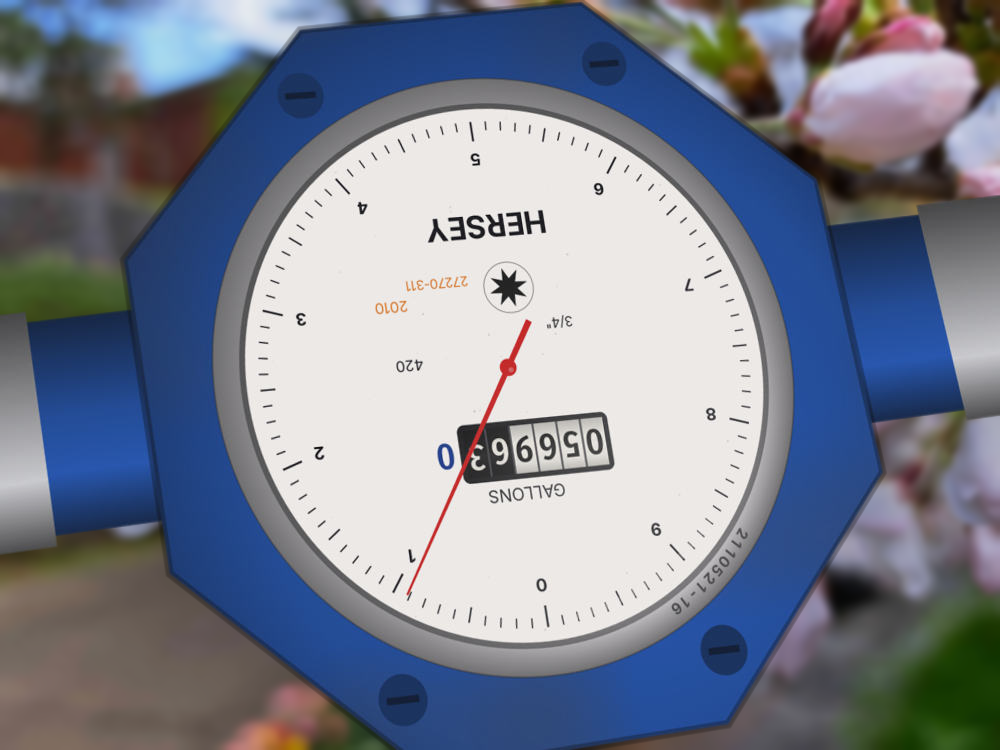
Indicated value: 569630.9gal
